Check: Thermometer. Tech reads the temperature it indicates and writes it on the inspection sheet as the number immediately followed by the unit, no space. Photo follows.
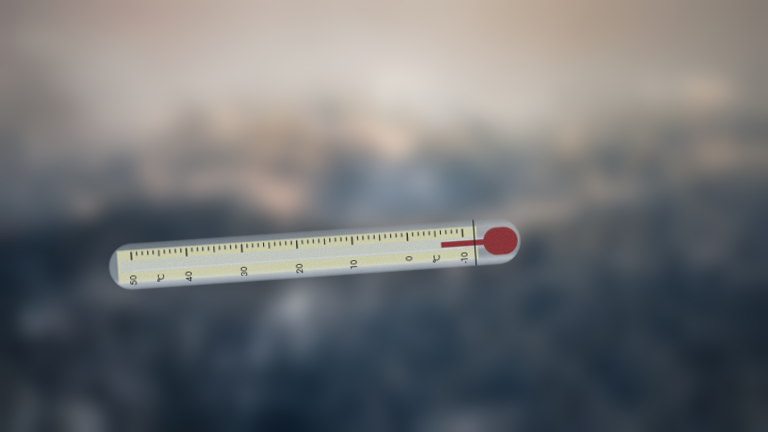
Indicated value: -6°C
